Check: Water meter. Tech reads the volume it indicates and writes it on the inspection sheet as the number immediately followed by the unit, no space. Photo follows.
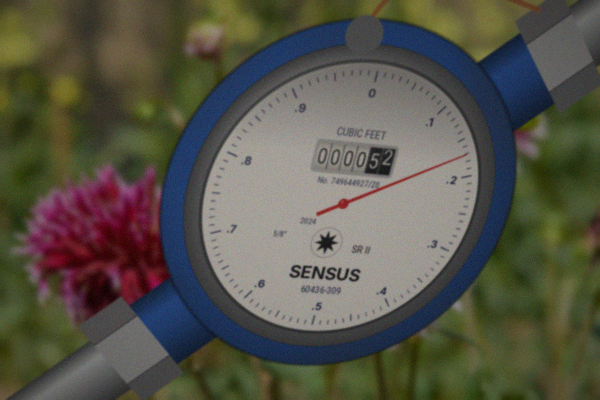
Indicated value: 52.17ft³
